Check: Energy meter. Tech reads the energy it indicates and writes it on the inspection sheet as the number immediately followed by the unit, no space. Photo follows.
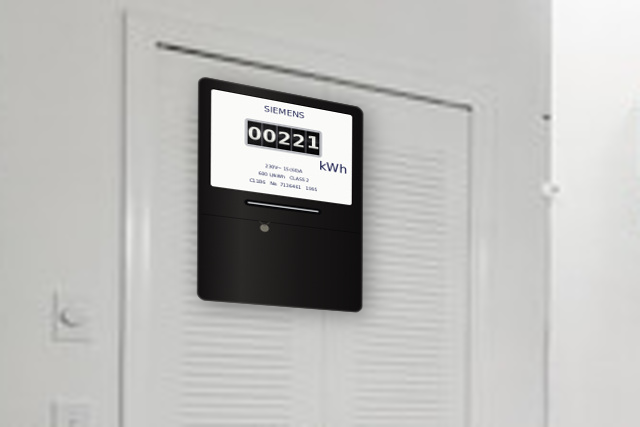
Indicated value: 221kWh
